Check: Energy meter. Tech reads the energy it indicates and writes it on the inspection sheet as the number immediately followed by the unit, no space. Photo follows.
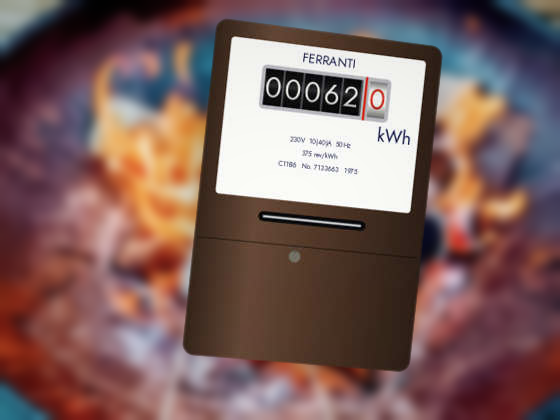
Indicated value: 62.0kWh
